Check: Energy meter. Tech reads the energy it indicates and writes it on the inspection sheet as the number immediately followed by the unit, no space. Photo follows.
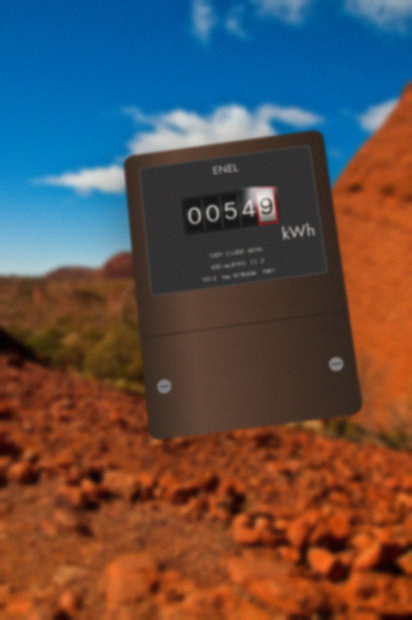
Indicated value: 54.9kWh
